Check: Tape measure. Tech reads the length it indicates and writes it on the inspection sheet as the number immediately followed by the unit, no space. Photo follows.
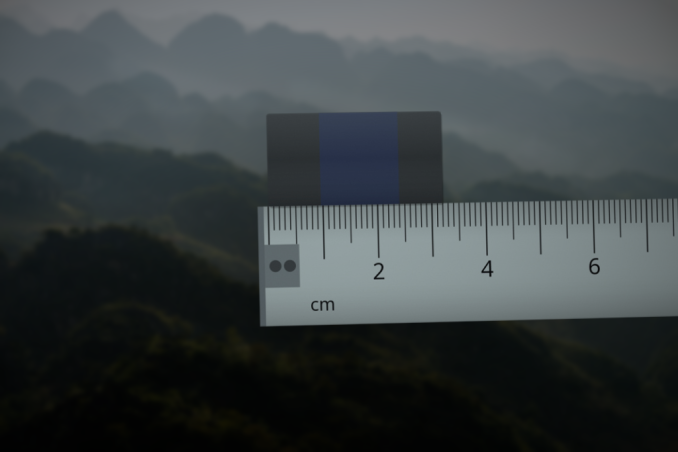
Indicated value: 3.2cm
